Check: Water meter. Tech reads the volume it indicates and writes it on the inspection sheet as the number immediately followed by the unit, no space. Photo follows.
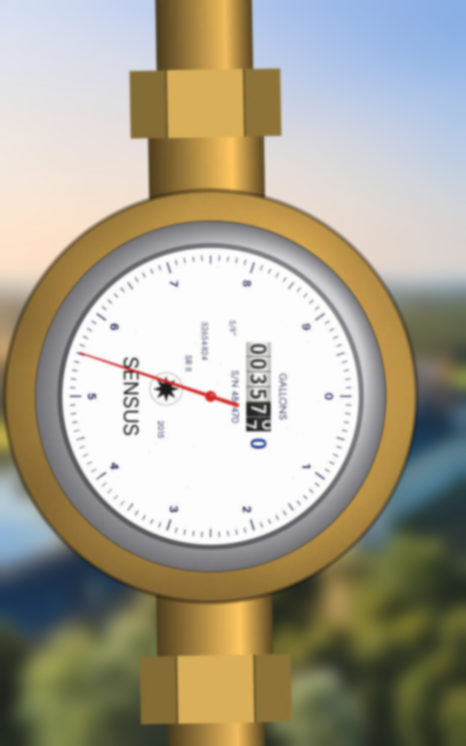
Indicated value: 35765.5gal
